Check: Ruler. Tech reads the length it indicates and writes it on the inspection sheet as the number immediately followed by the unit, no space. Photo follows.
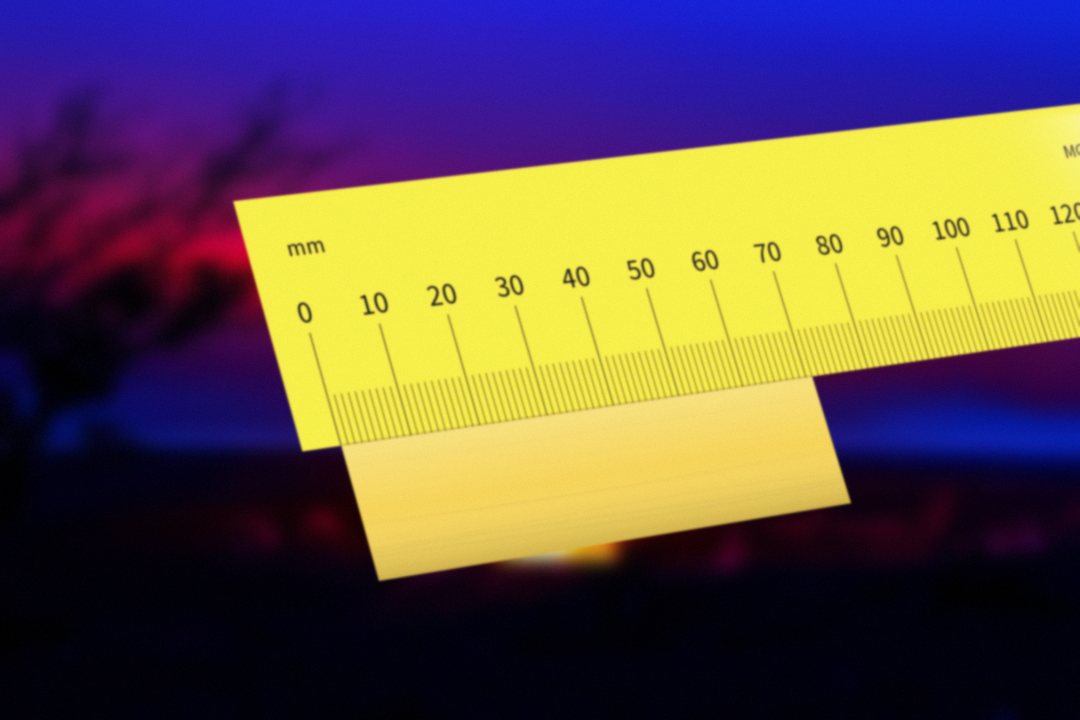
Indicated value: 71mm
